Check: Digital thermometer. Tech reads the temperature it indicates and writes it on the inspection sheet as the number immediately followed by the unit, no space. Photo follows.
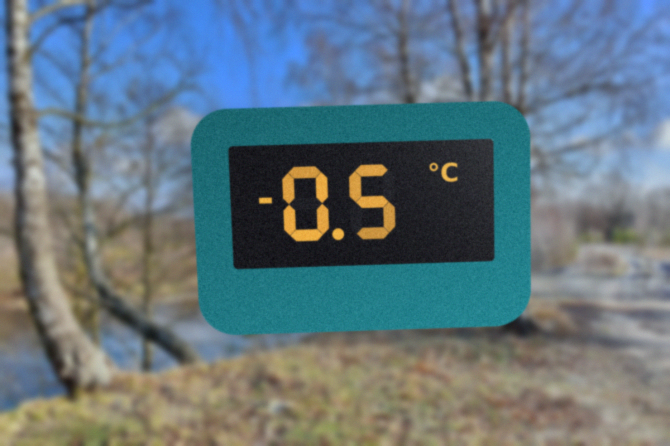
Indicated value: -0.5°C
